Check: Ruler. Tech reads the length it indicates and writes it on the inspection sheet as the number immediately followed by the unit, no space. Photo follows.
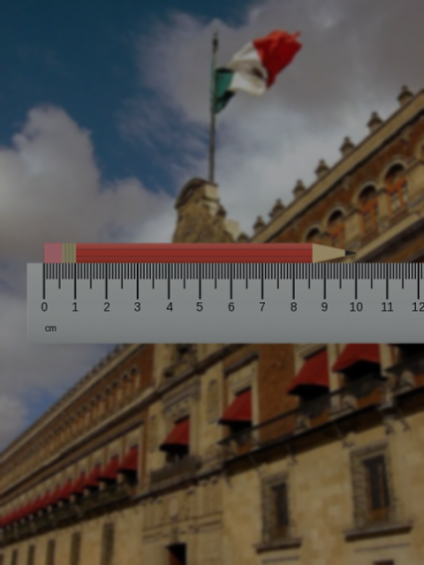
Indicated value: 10cm
